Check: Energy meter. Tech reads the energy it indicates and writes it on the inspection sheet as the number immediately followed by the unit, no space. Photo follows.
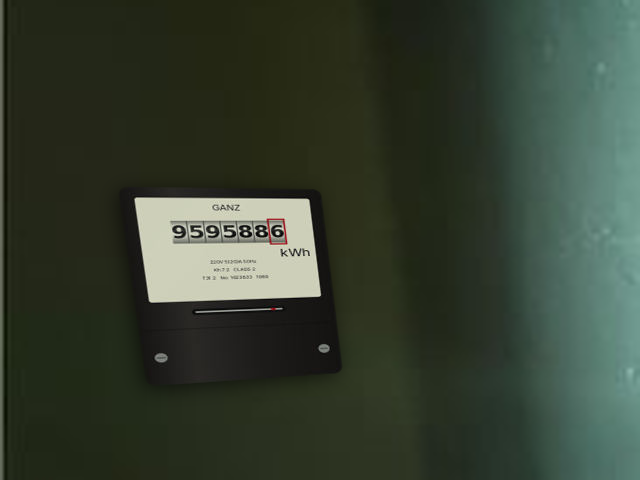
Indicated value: 959588.6kWh
